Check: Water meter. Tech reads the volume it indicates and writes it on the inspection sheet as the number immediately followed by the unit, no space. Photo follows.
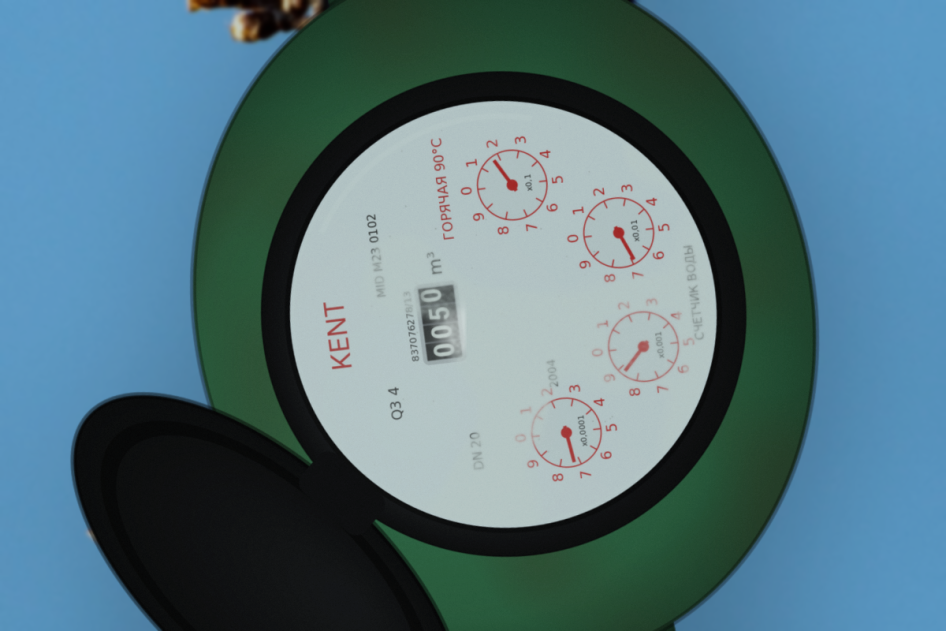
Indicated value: 50.1687m³
